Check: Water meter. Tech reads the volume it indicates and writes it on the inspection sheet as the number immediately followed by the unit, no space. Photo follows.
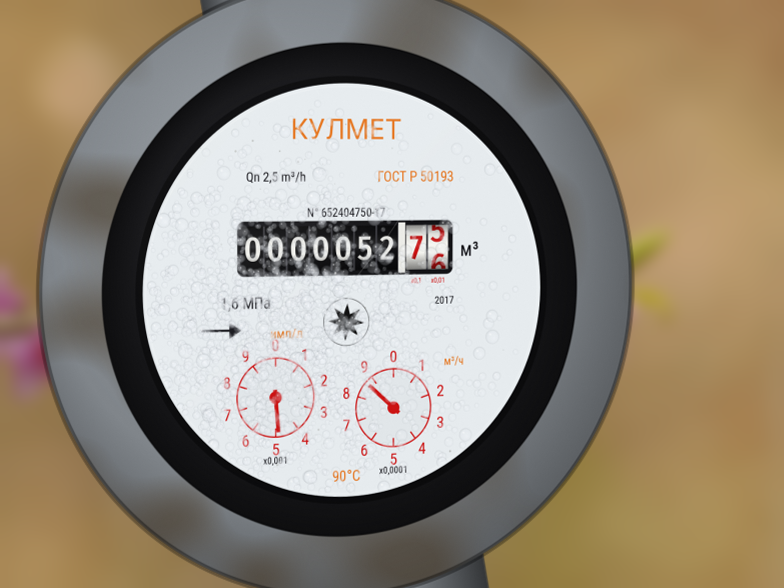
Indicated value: 52.7548m³
